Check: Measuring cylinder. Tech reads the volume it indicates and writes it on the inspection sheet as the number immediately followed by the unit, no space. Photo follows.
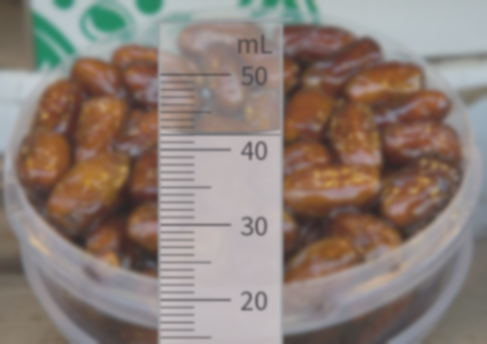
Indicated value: 42mL
